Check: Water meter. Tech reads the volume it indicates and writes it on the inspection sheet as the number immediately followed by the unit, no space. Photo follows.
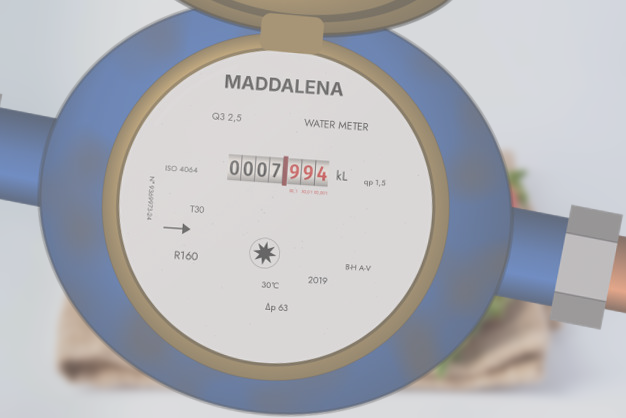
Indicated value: 7.994kL
